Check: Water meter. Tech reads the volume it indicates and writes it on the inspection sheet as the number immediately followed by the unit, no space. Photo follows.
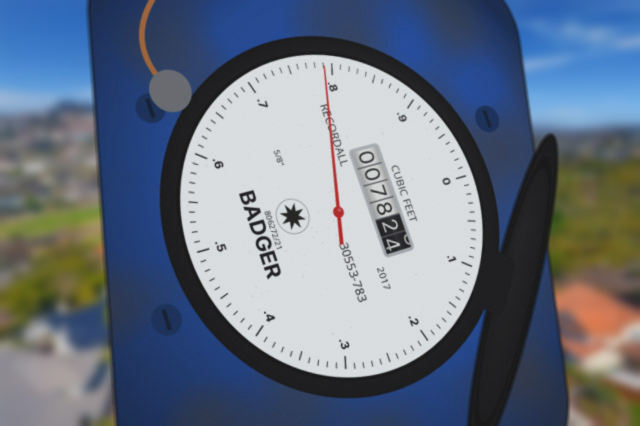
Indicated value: 7823.79ft³
